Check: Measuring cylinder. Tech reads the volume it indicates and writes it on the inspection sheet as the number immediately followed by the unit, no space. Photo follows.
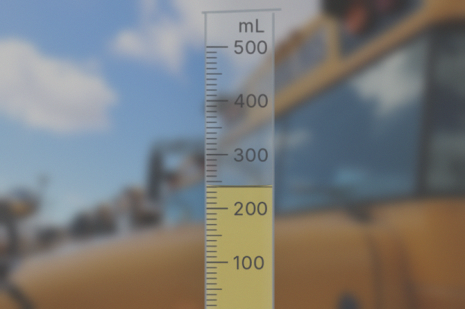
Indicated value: 240mL
